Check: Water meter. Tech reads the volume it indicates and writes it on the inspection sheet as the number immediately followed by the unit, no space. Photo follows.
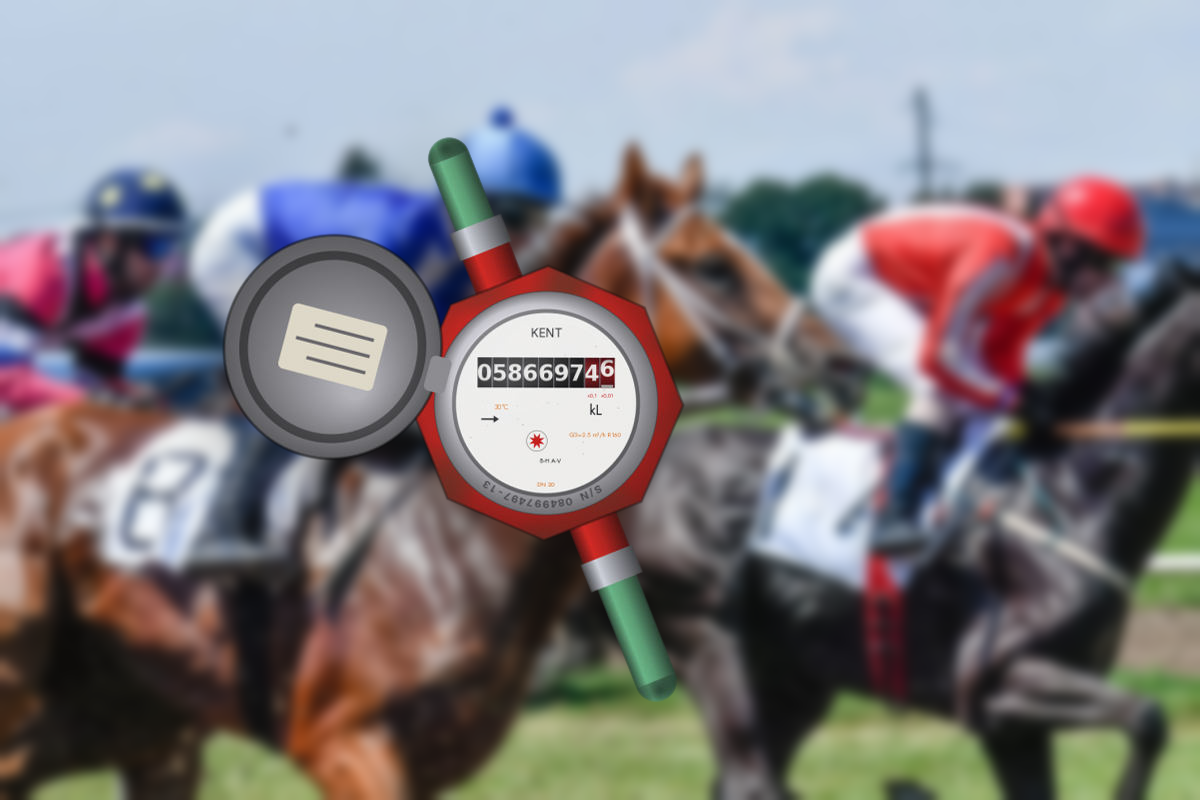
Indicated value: 586697.46kL
